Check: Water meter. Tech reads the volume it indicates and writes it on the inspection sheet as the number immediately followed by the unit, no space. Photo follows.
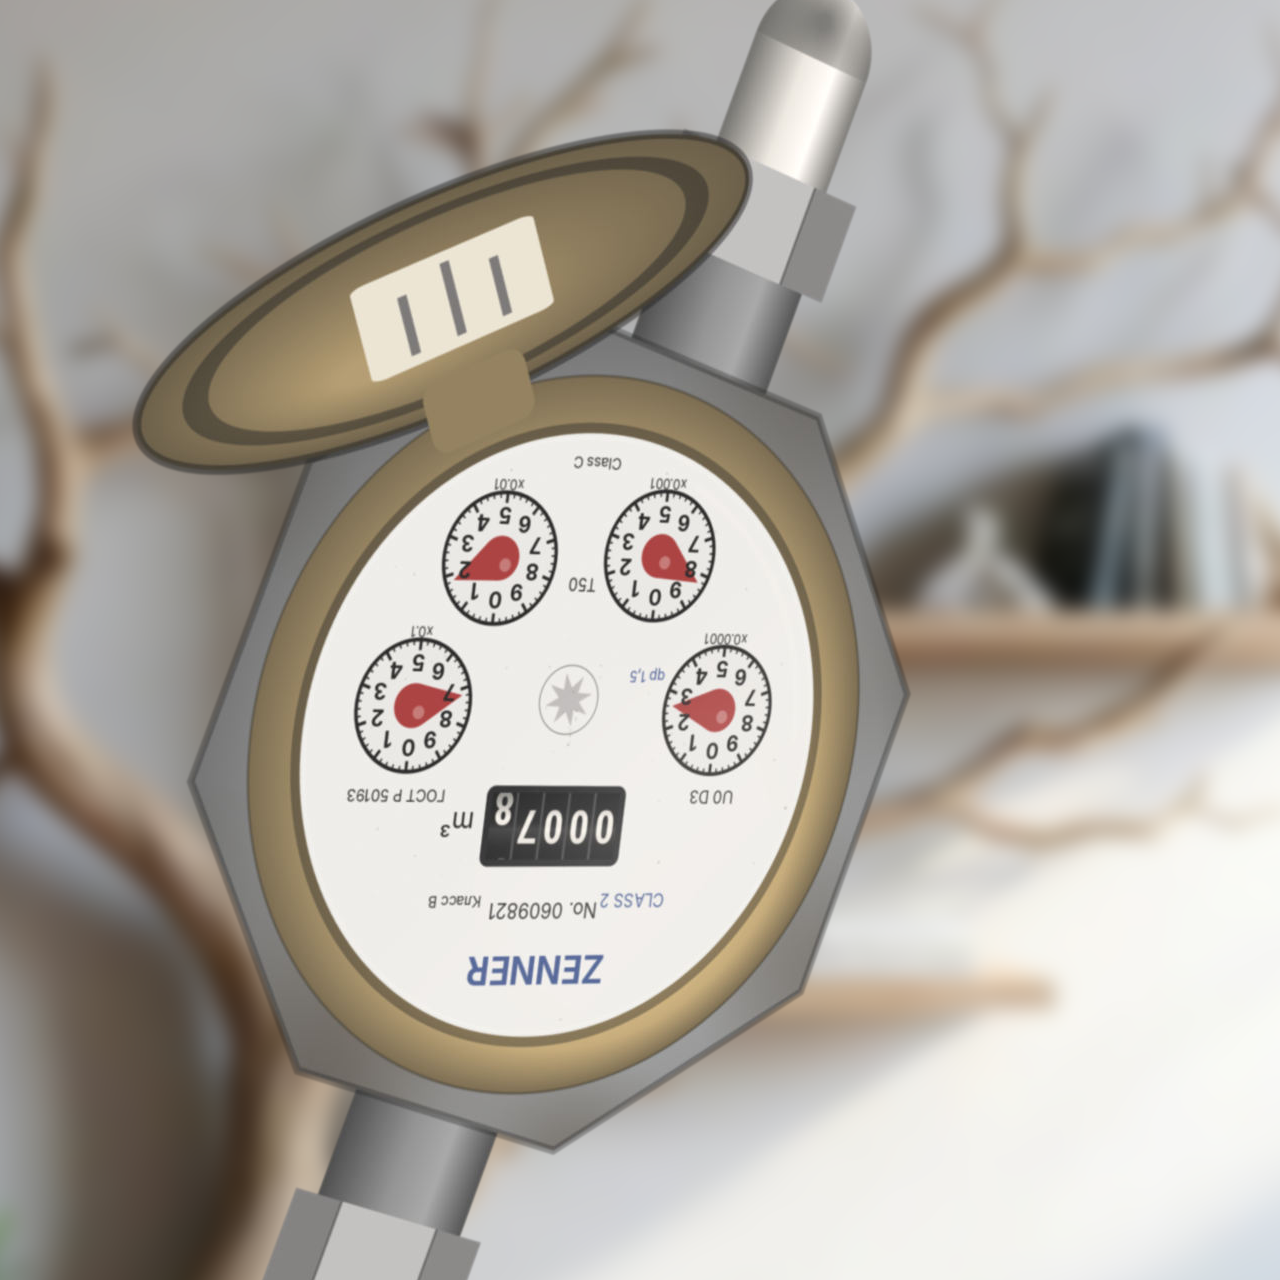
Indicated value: 77.7182m³
